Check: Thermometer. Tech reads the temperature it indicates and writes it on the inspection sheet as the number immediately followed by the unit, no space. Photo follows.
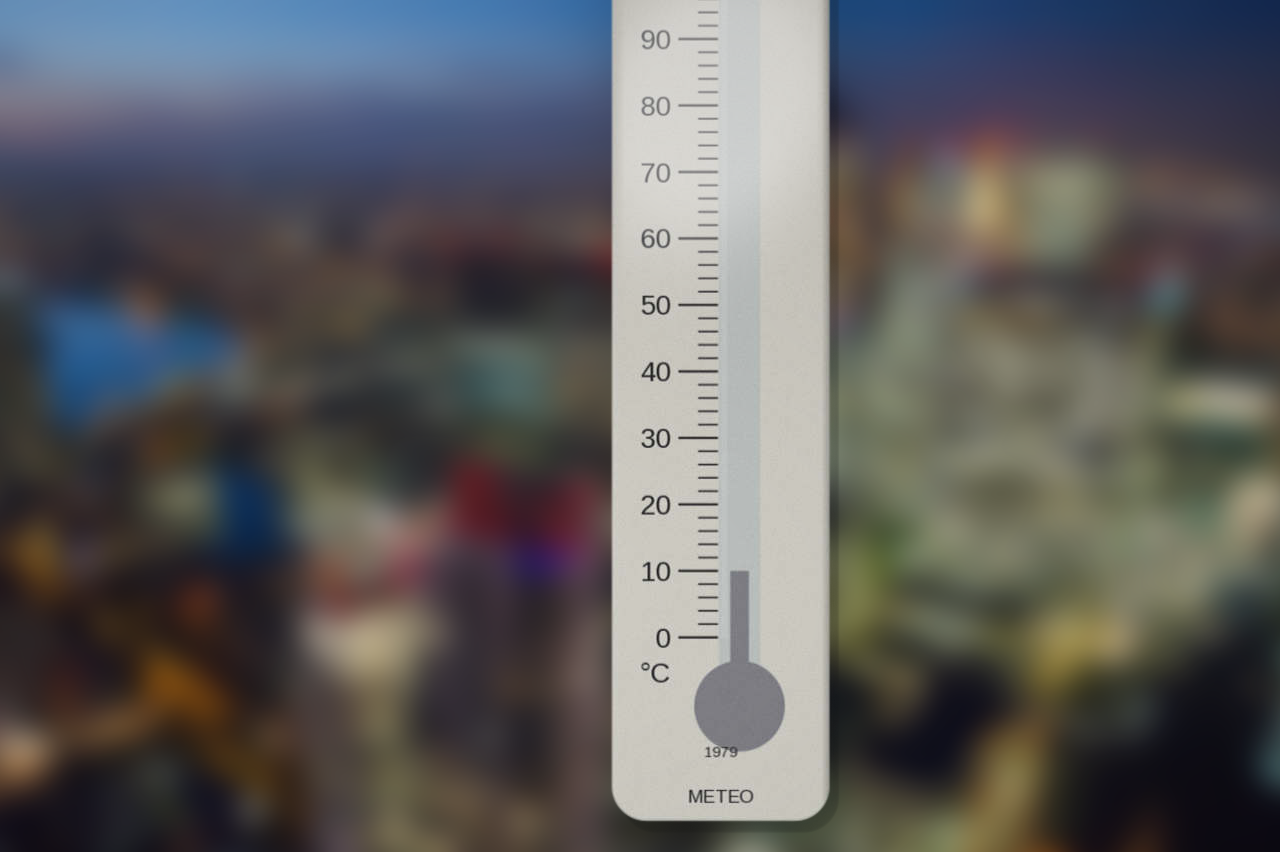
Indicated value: 10°C
